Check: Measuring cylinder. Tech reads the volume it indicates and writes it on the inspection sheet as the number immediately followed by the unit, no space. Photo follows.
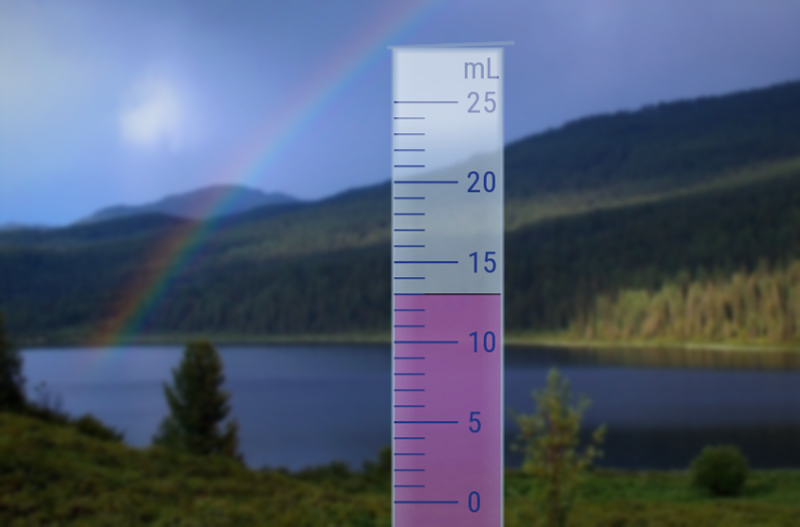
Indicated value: 13mL
